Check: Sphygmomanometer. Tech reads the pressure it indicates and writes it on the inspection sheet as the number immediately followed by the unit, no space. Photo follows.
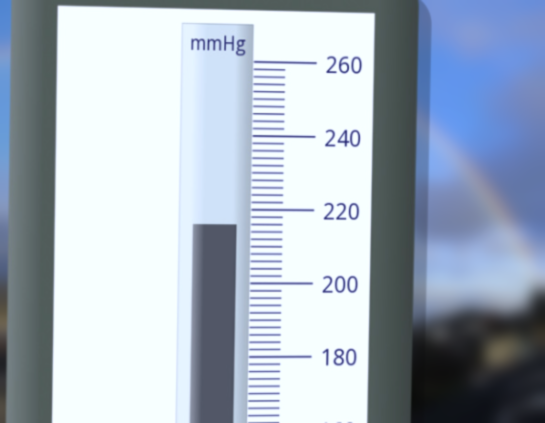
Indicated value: 216mmHg
